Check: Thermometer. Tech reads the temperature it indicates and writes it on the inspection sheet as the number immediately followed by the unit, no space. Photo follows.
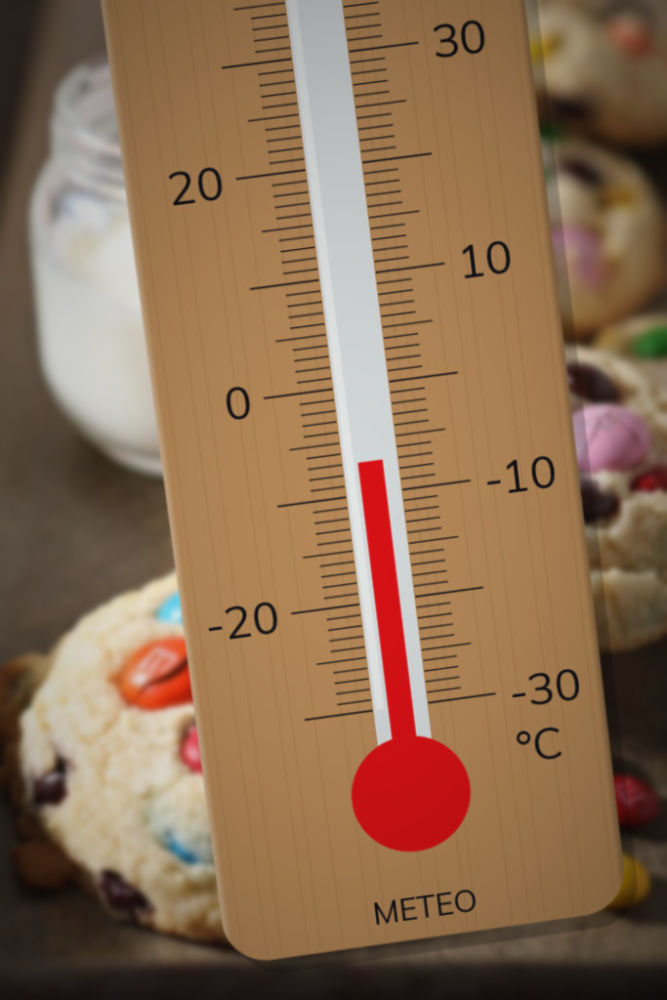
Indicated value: -7°C
